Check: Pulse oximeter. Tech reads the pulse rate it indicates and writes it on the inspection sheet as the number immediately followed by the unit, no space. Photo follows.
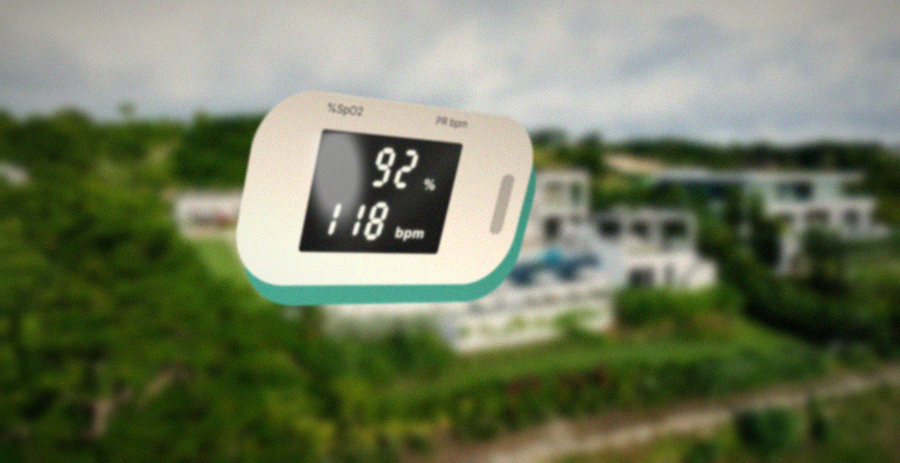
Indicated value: 118bpm
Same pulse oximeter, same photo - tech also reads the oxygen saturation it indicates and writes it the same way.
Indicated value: 92%
